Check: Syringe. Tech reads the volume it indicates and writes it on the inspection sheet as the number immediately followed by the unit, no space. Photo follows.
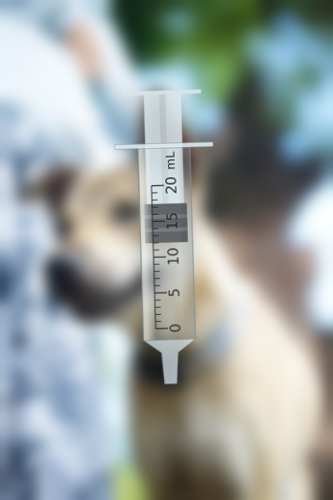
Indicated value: 12mL
